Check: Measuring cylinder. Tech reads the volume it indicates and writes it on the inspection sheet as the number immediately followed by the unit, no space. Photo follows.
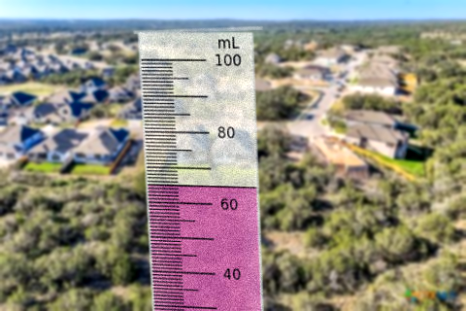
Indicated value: 65mL
